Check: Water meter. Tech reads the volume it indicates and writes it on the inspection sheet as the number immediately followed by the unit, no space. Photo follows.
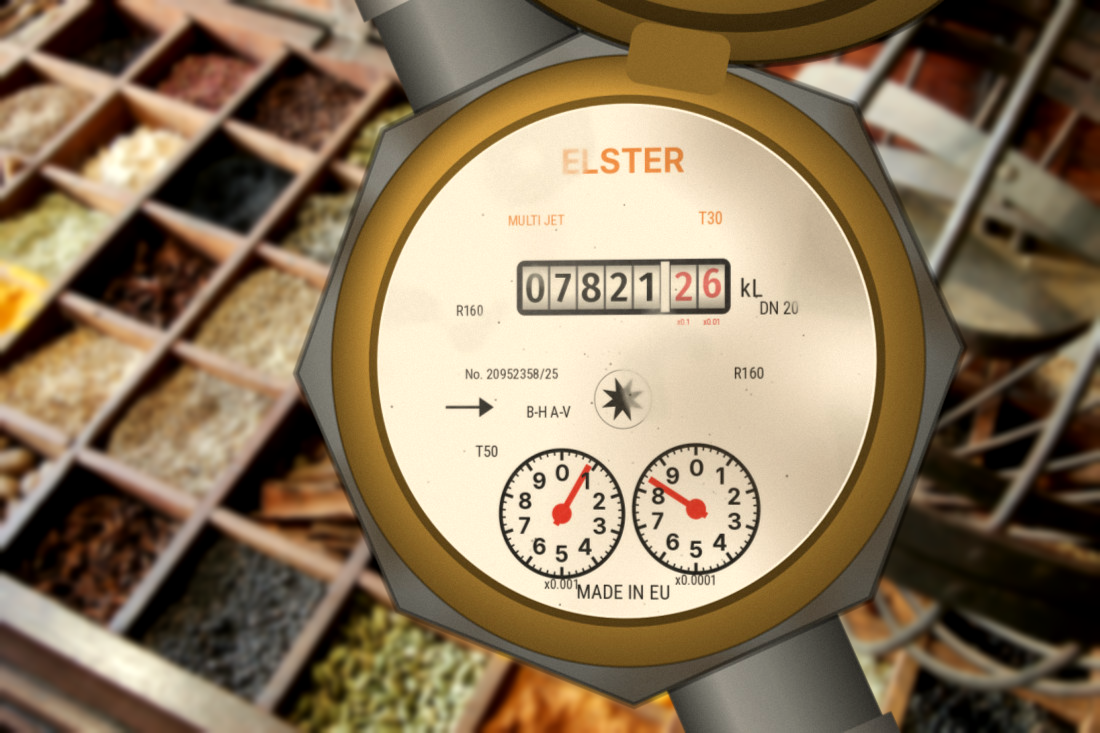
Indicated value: 7821.2608kL
